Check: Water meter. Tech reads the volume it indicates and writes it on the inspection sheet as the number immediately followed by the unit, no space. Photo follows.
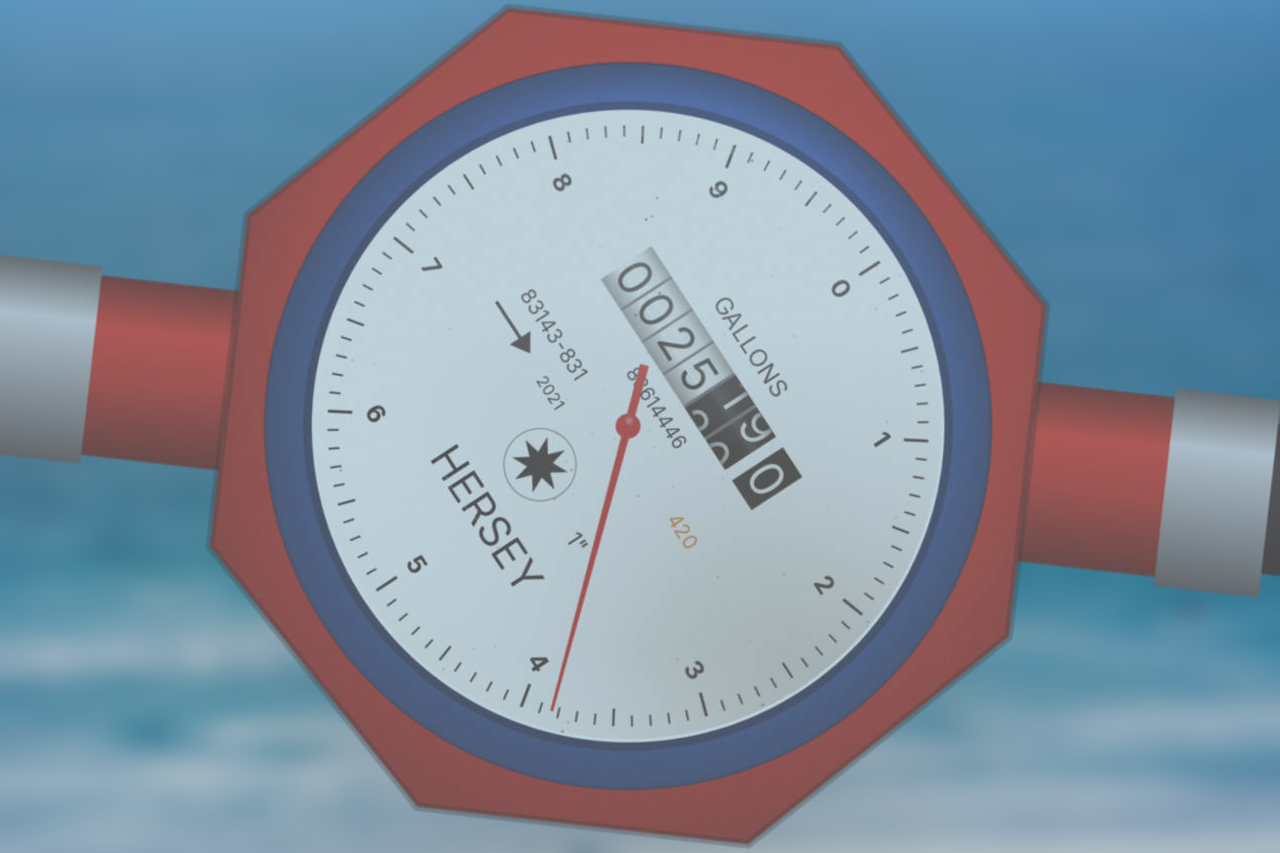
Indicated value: 25193.8gal
